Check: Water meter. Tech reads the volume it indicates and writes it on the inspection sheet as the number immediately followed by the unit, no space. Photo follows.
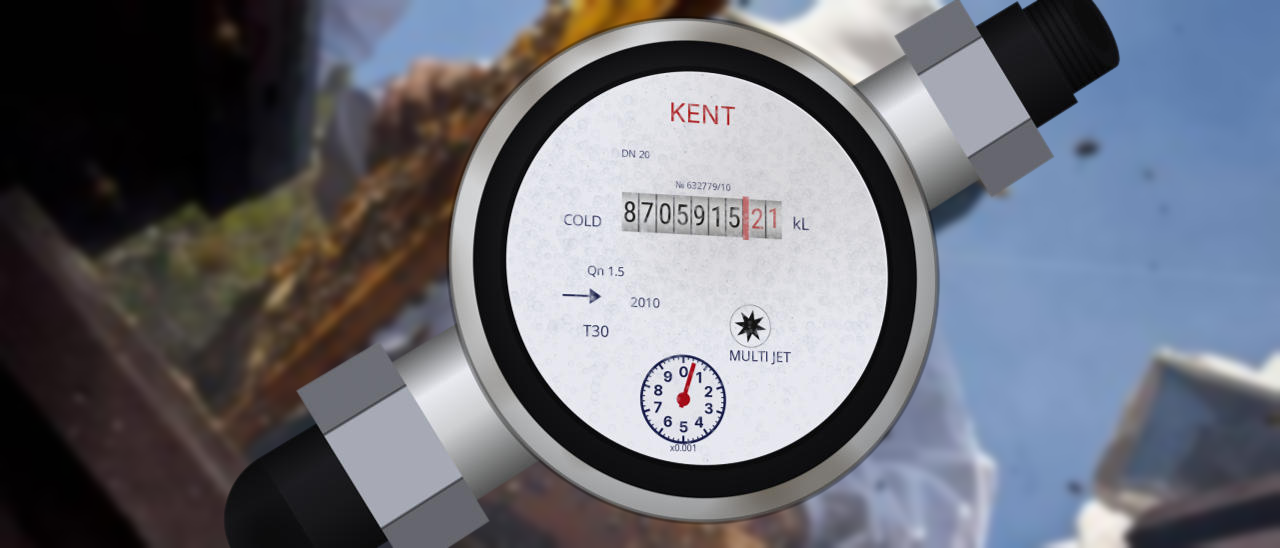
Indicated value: 8705915.210kL
